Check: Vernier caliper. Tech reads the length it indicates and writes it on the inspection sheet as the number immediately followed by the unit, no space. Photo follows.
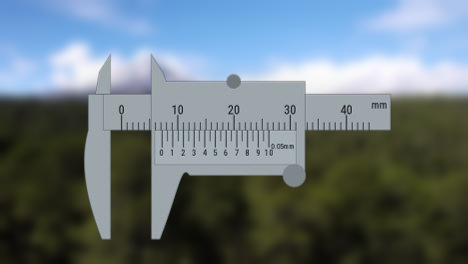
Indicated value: 7.2mm
